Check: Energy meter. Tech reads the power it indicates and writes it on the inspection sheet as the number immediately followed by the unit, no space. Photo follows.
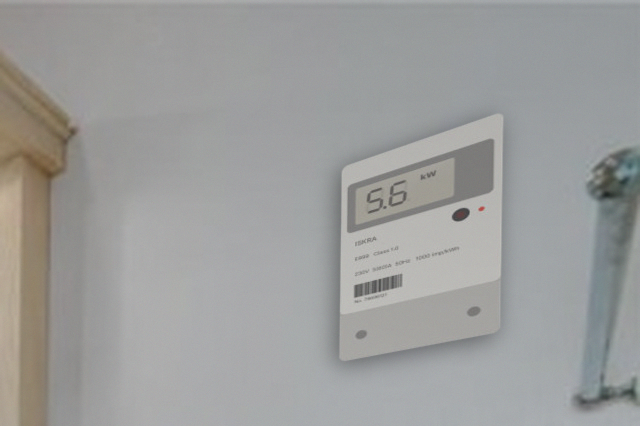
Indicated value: 5.6kW
